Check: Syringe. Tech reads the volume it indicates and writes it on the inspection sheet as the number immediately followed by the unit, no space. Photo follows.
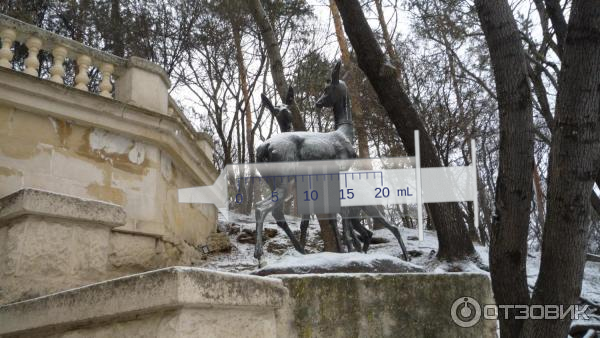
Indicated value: 8mL
